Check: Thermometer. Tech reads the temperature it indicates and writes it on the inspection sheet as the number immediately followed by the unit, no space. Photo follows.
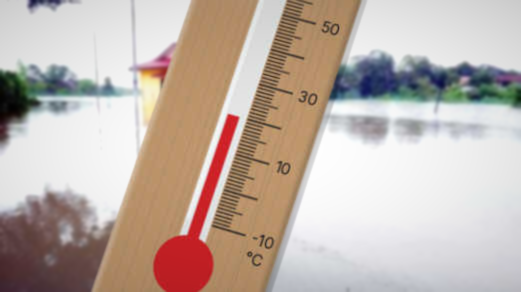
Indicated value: 20°C
